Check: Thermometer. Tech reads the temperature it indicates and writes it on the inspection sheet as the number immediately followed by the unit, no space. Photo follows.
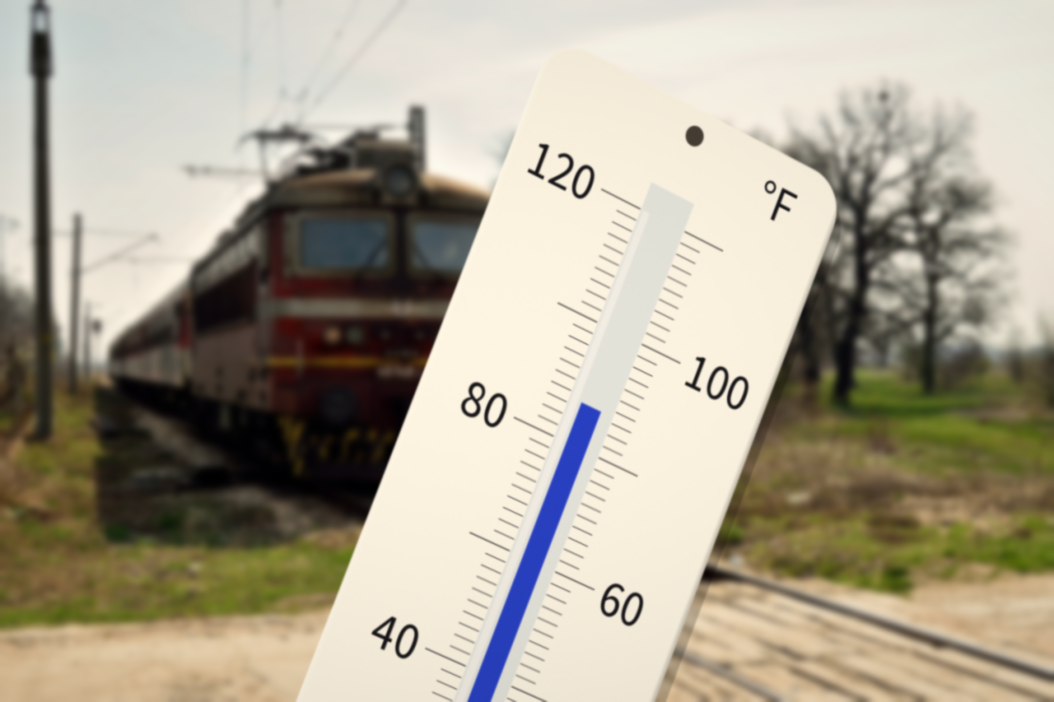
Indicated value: 87°F
